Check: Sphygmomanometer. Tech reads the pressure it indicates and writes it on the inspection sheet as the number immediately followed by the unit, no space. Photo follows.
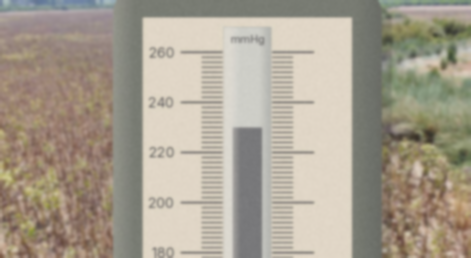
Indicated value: 230mmHg
